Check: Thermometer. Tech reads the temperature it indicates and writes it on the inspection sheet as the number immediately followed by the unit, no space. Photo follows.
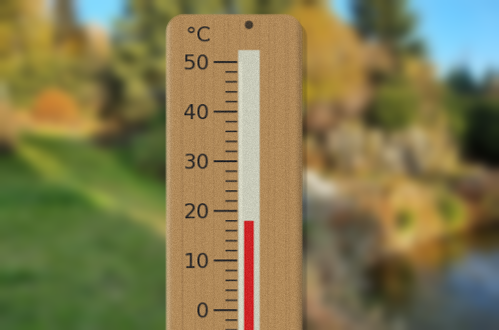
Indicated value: 18°C
